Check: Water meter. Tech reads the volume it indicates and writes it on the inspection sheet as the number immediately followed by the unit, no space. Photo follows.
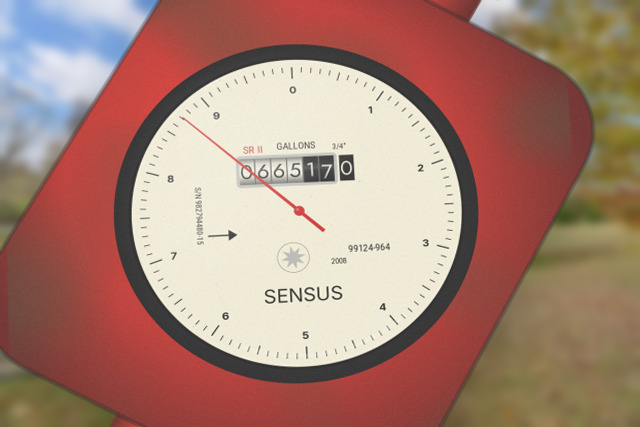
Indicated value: 665168.7gal
